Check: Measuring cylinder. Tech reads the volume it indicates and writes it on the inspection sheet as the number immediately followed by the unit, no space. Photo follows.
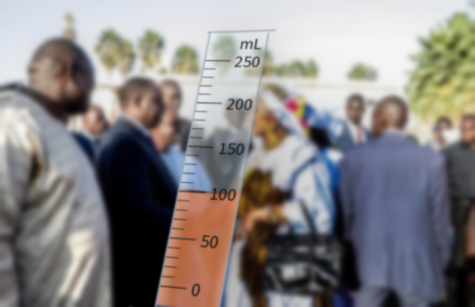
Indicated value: 100mL
